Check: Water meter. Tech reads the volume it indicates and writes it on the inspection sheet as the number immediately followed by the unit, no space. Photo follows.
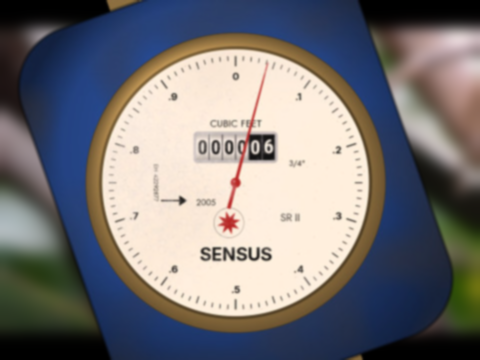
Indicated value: 6.04ft³
